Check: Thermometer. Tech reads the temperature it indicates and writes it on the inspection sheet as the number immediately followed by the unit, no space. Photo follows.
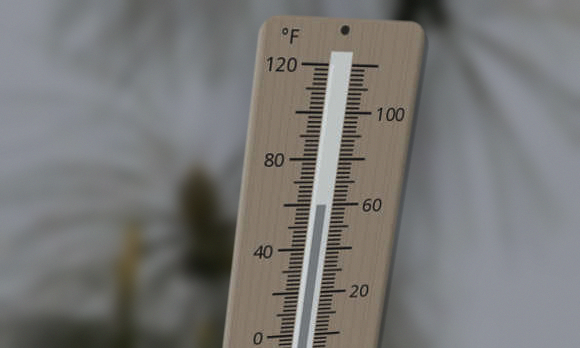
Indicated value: 60°F
